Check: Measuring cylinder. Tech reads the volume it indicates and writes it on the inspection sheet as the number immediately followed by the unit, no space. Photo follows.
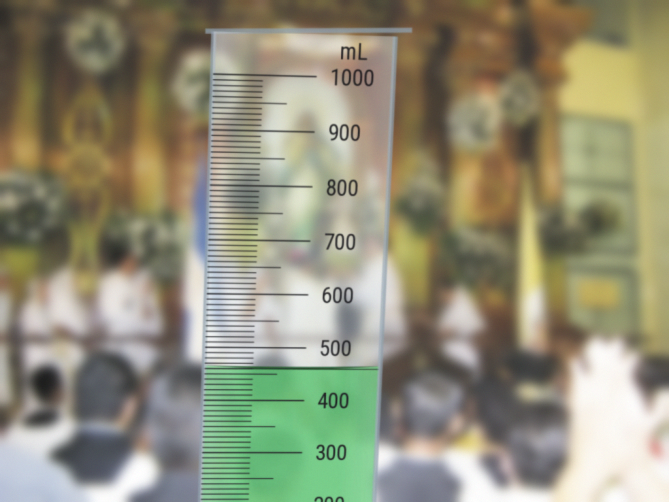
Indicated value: 460mL
